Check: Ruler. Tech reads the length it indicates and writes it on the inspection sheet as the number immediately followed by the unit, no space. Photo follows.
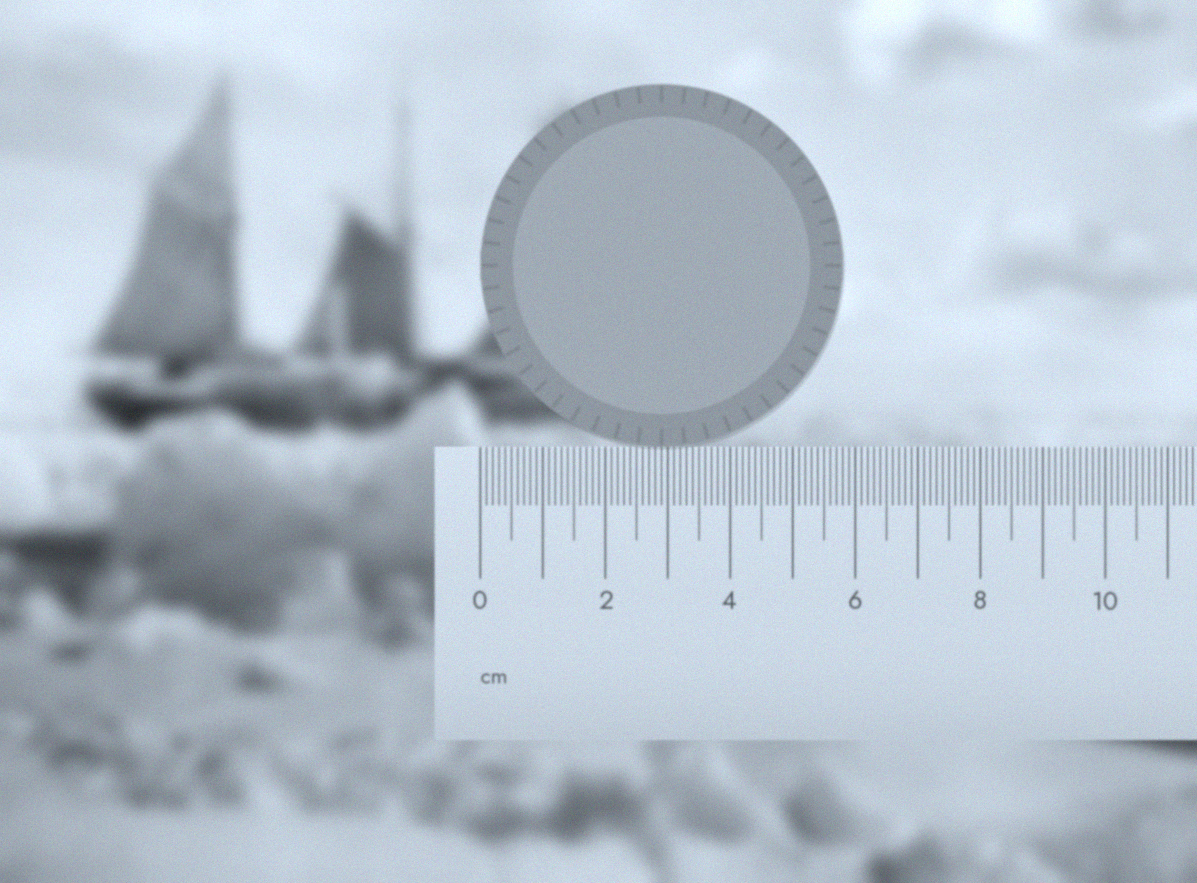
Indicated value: 5.8cm
